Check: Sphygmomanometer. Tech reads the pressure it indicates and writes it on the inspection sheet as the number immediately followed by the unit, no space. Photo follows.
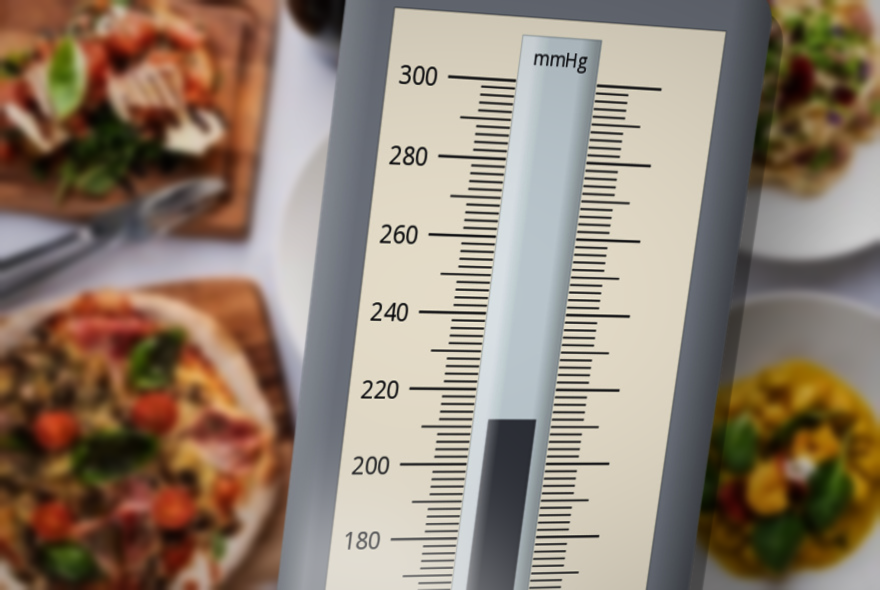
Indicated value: 212mmHg
